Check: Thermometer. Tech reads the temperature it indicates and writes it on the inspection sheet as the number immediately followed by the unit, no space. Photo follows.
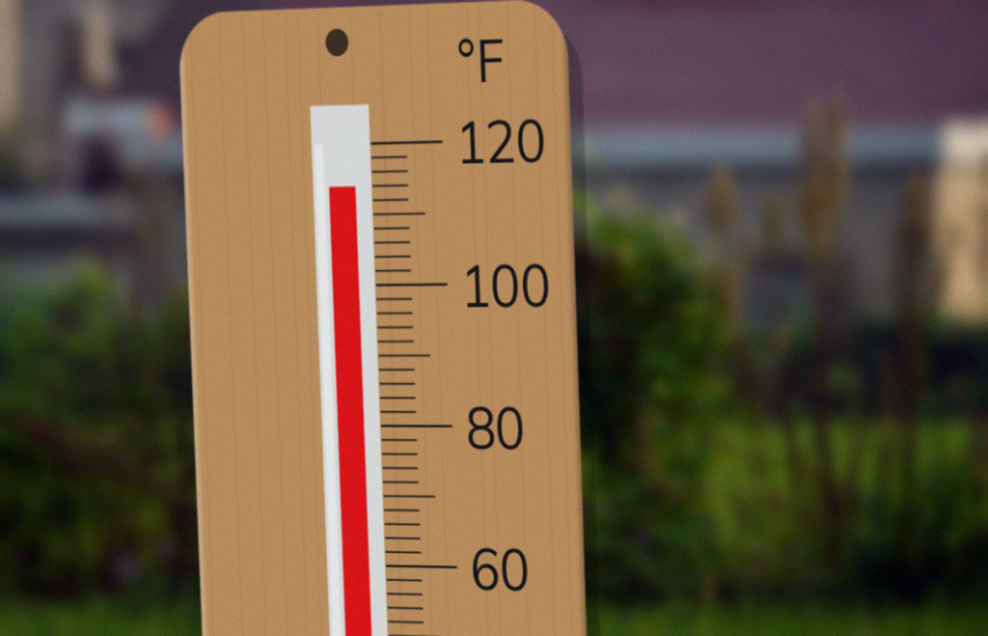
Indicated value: 114°F
